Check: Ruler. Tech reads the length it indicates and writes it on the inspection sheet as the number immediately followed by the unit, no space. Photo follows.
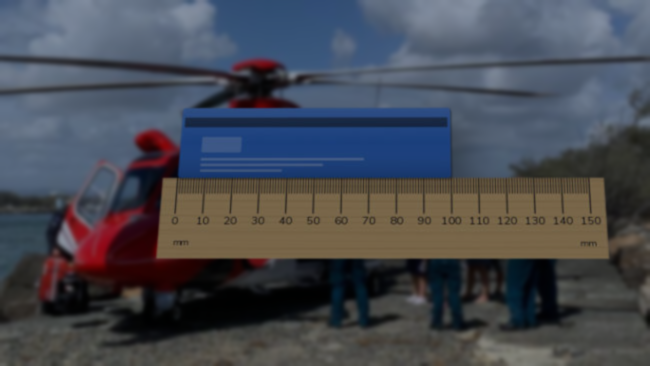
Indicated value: 100mm
